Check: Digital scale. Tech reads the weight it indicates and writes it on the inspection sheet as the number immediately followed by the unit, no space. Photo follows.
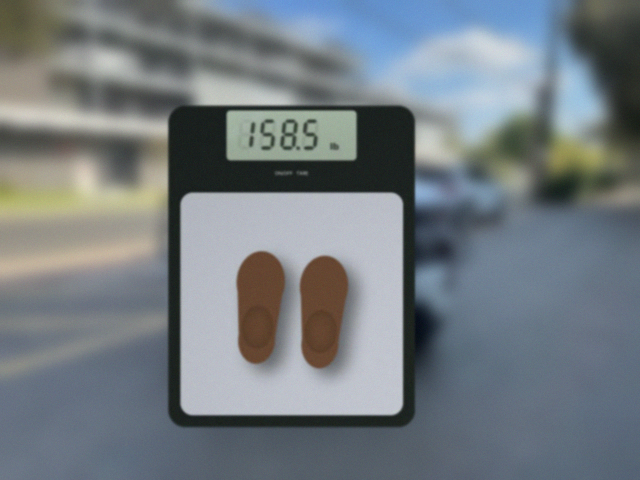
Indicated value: 158.5lb
